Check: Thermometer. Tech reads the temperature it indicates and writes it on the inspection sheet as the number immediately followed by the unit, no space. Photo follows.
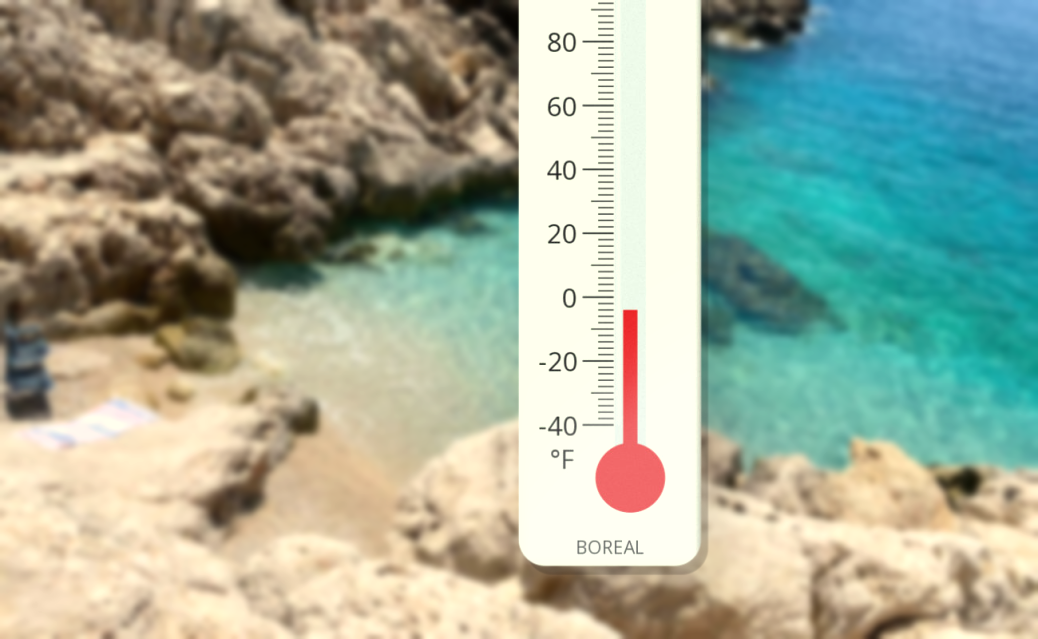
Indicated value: -4°F
